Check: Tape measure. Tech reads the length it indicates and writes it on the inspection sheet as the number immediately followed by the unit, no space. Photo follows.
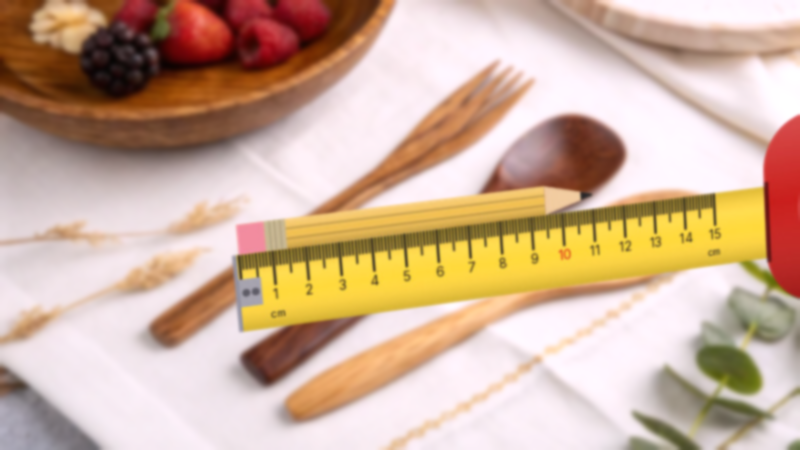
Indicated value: 11cm
